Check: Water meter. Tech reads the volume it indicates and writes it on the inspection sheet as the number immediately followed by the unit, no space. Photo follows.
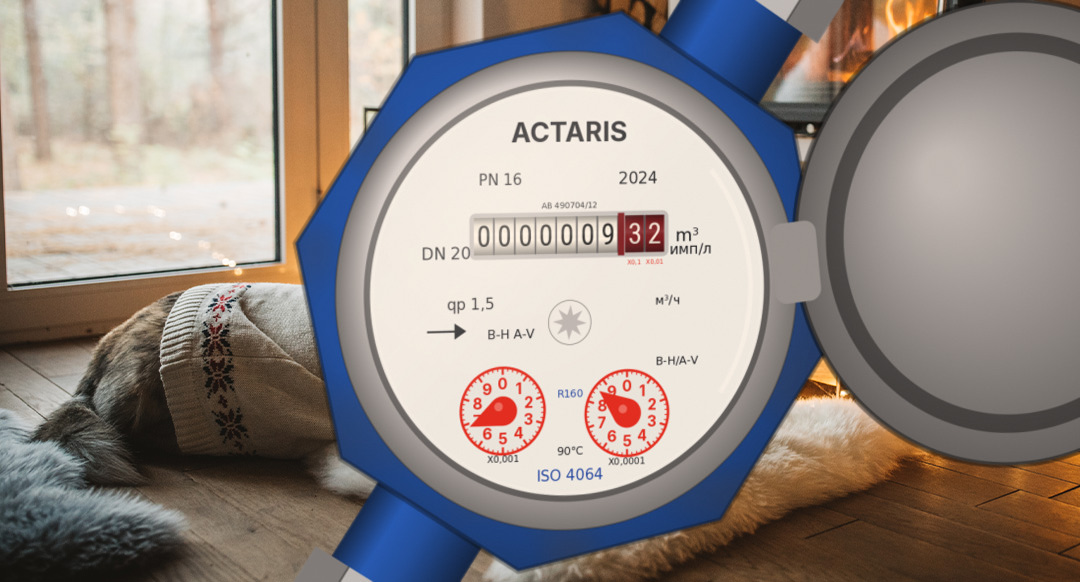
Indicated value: 9.3268m³
